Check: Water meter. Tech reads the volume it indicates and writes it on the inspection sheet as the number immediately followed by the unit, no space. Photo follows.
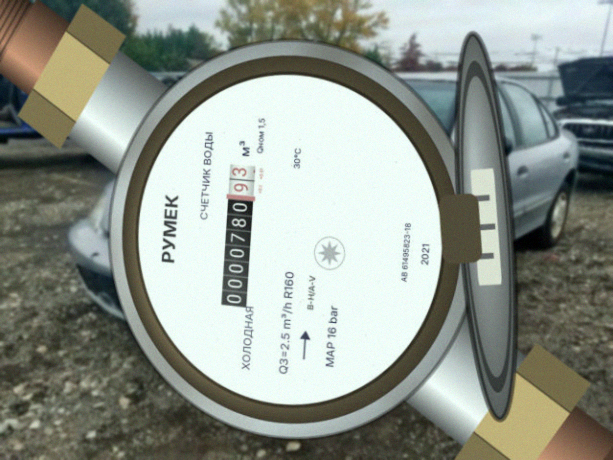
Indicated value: 780.93m³
